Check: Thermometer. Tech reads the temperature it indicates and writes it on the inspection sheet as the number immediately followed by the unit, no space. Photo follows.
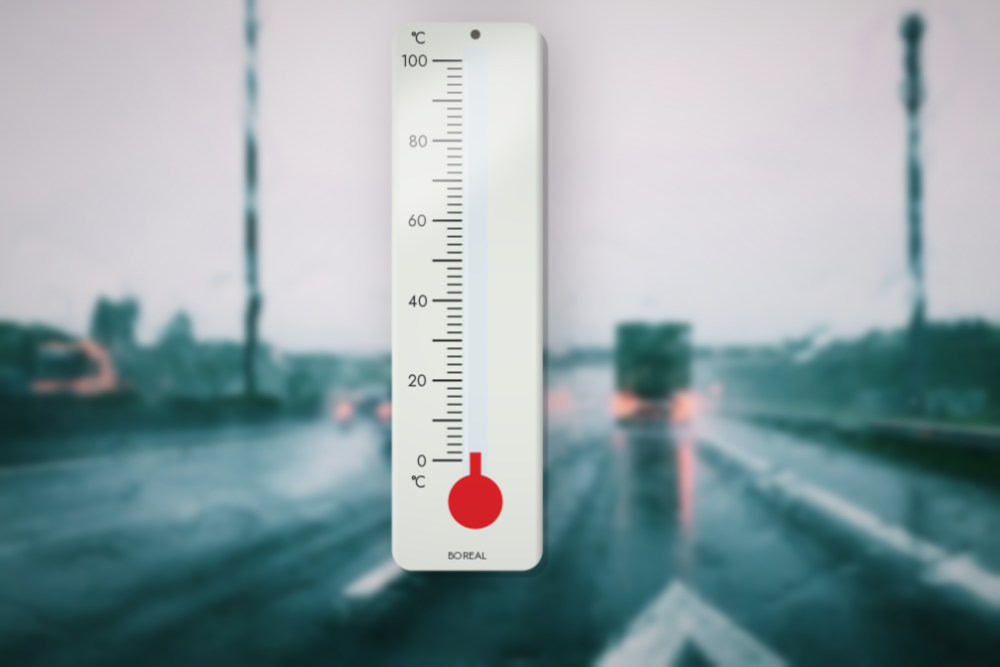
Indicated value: 2°C
